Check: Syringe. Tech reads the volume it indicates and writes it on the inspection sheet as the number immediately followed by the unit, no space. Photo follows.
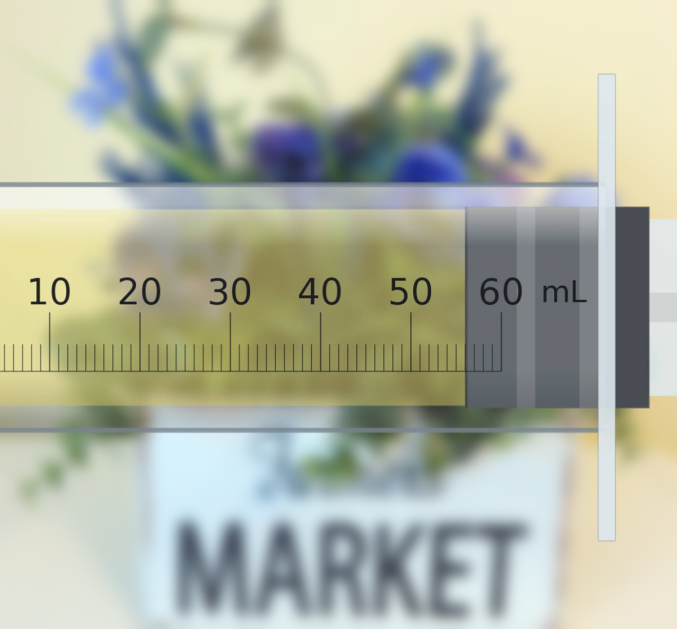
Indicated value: 56mL
